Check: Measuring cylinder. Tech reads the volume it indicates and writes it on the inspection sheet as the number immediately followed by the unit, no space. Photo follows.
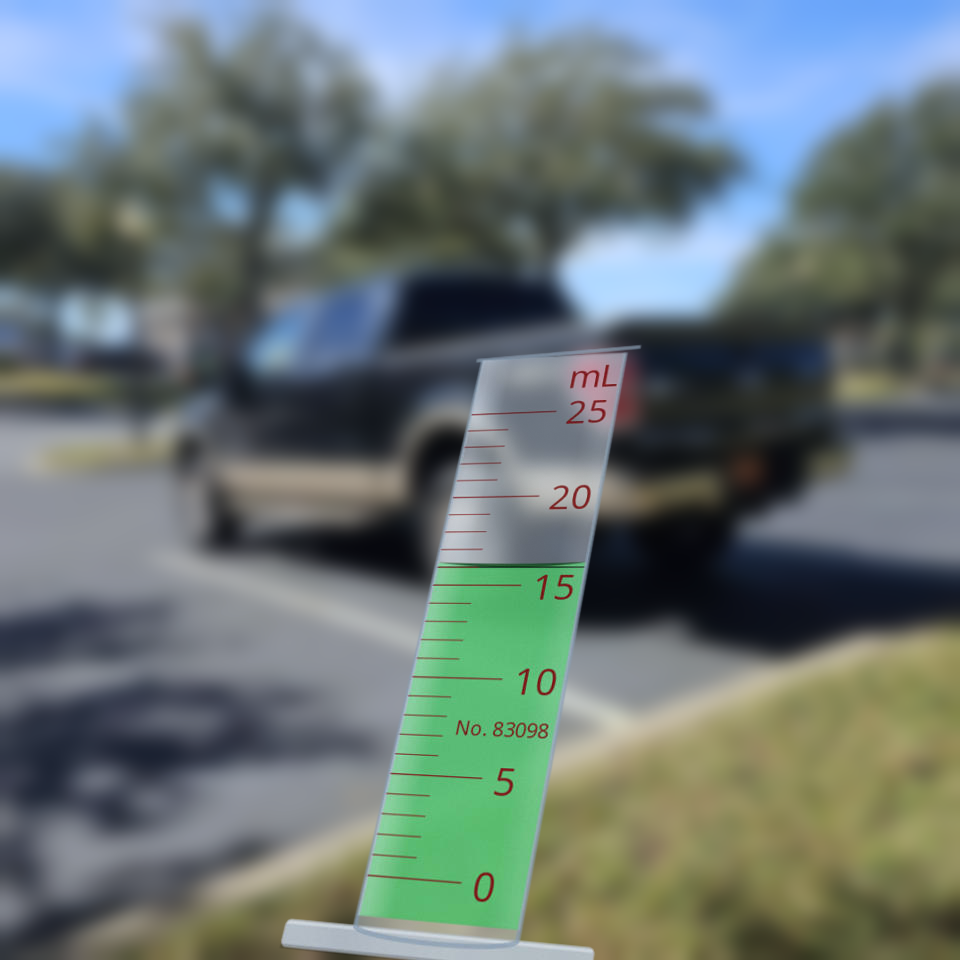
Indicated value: 16mL
